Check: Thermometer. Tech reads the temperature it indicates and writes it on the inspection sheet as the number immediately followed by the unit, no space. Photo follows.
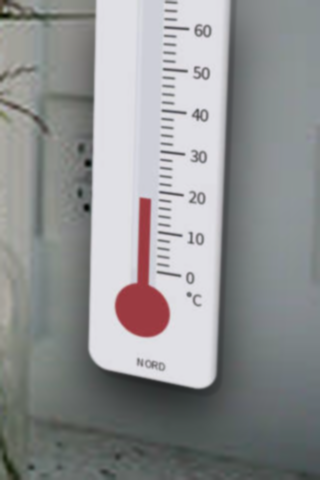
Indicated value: 18°C
